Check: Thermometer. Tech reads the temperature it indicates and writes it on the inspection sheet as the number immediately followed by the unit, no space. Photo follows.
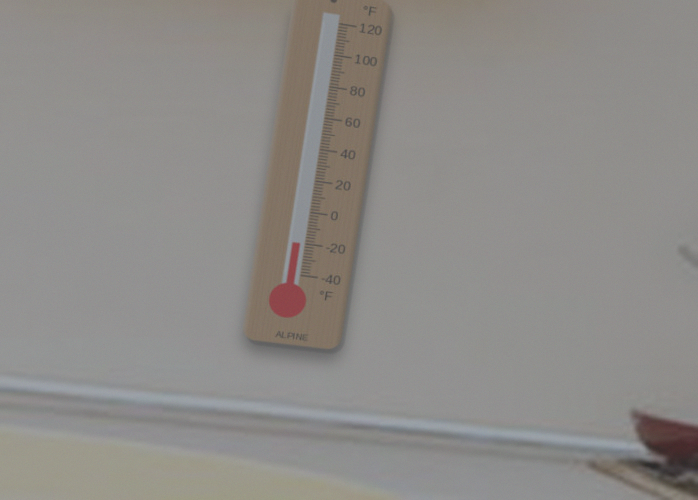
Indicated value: -20°F
